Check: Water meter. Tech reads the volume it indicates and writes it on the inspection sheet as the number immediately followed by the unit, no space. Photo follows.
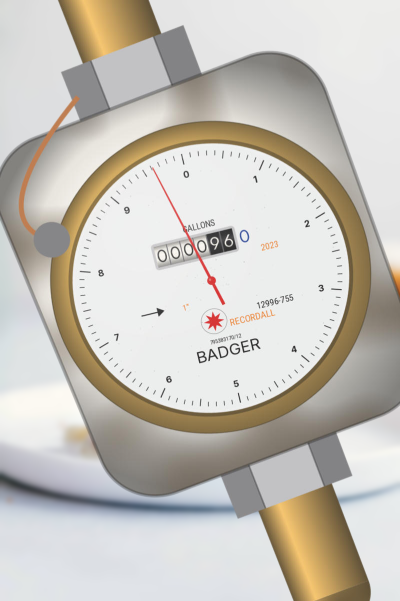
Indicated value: 959.6gal
